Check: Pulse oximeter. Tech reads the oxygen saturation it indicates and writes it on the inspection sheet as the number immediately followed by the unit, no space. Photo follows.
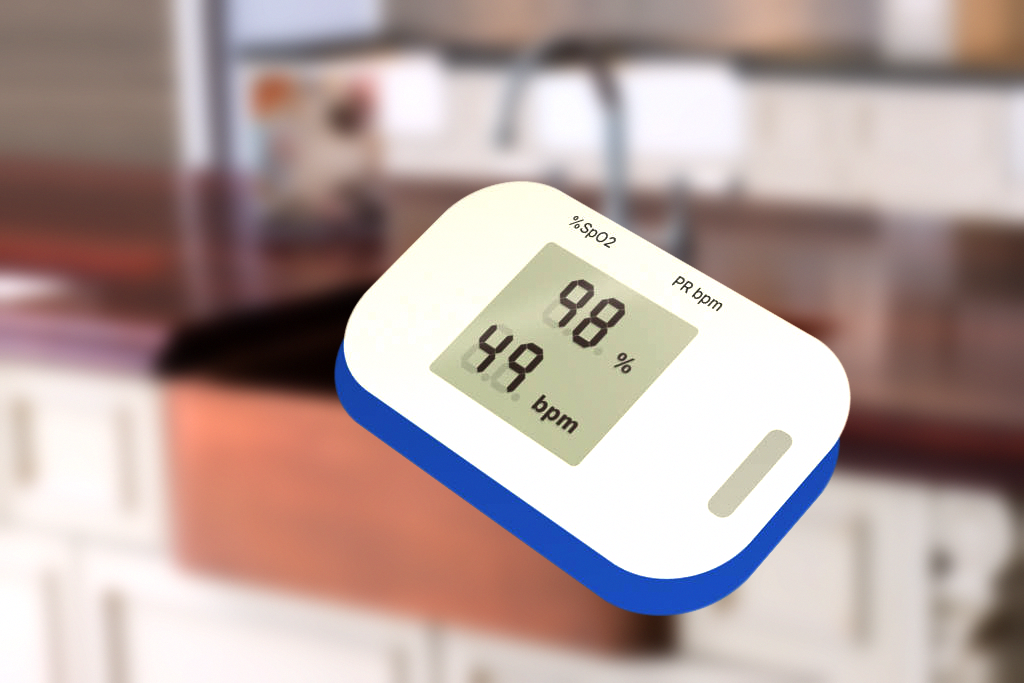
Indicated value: 98%
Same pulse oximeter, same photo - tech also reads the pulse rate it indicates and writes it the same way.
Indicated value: 49bpm
